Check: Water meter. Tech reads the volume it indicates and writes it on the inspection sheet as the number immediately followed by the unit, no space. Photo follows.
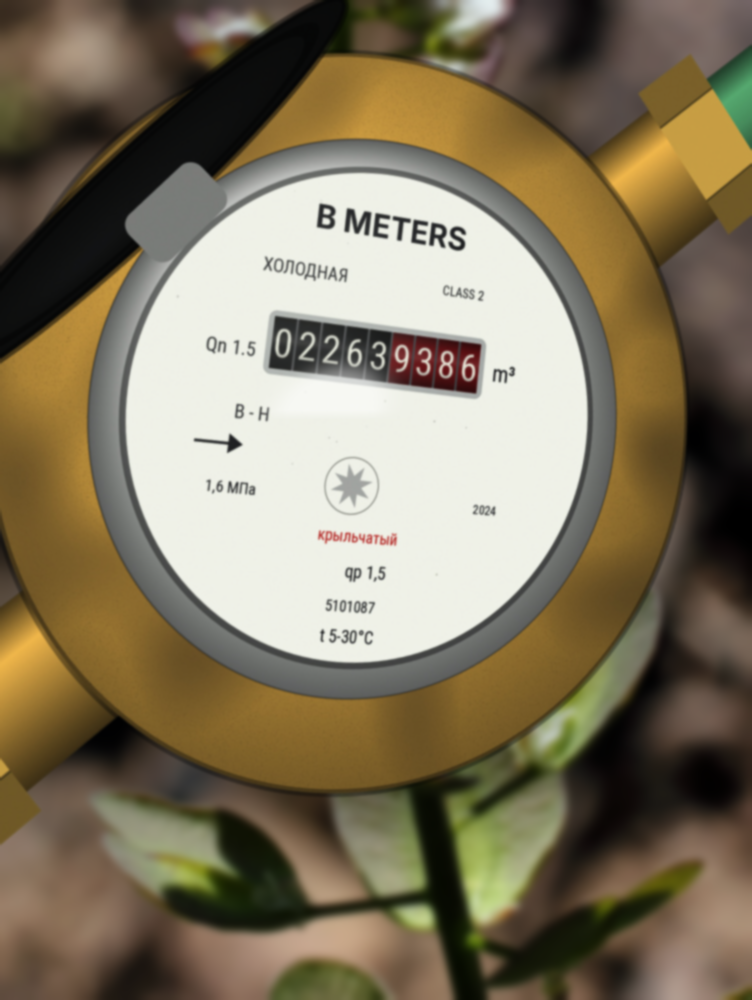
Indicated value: 2263.9386m³
